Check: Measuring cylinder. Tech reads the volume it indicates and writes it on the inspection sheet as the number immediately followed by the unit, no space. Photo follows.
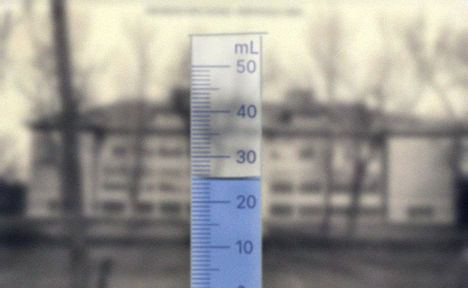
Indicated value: 25mL
